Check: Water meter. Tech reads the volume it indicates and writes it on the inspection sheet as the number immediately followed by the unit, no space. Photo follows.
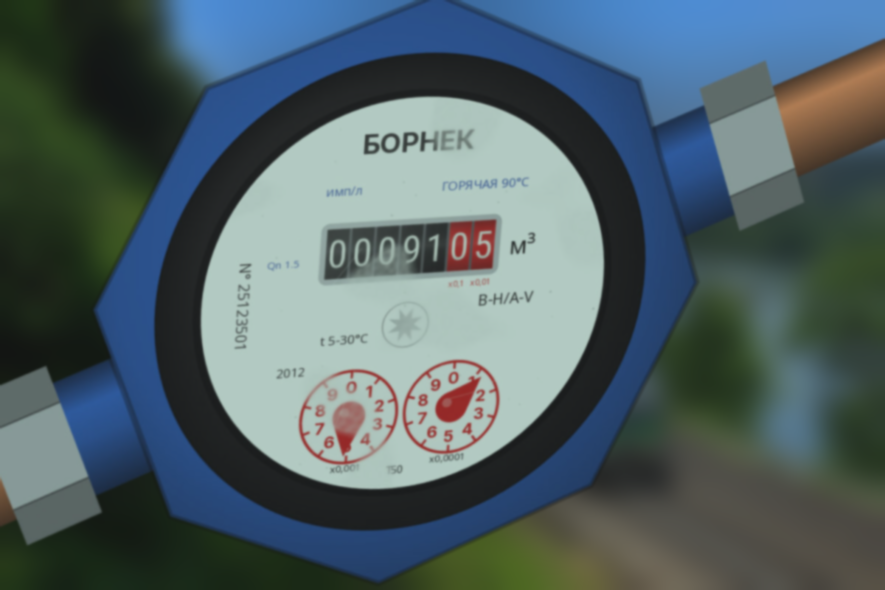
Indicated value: 91.0551m³
